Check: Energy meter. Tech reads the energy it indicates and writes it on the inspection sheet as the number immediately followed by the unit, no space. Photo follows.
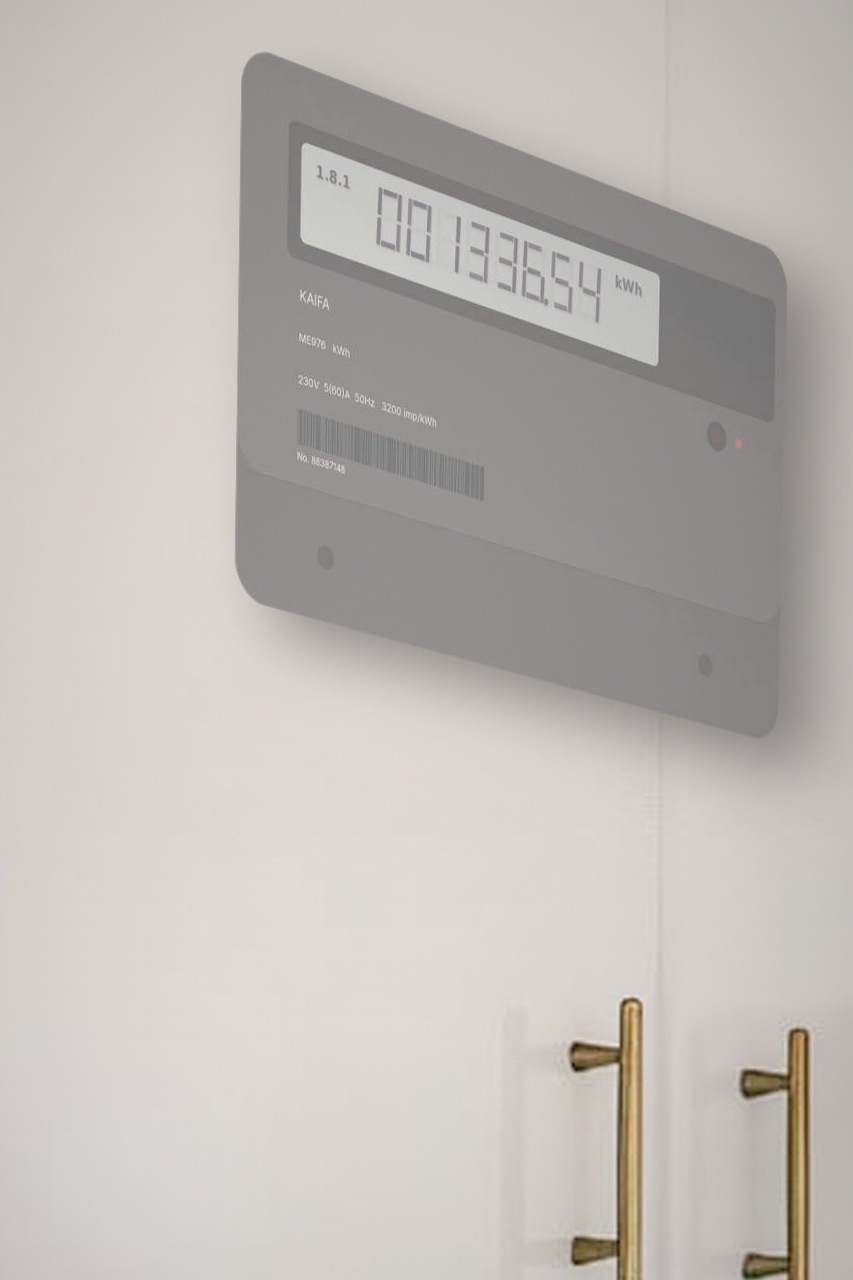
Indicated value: 1336.54kWh
